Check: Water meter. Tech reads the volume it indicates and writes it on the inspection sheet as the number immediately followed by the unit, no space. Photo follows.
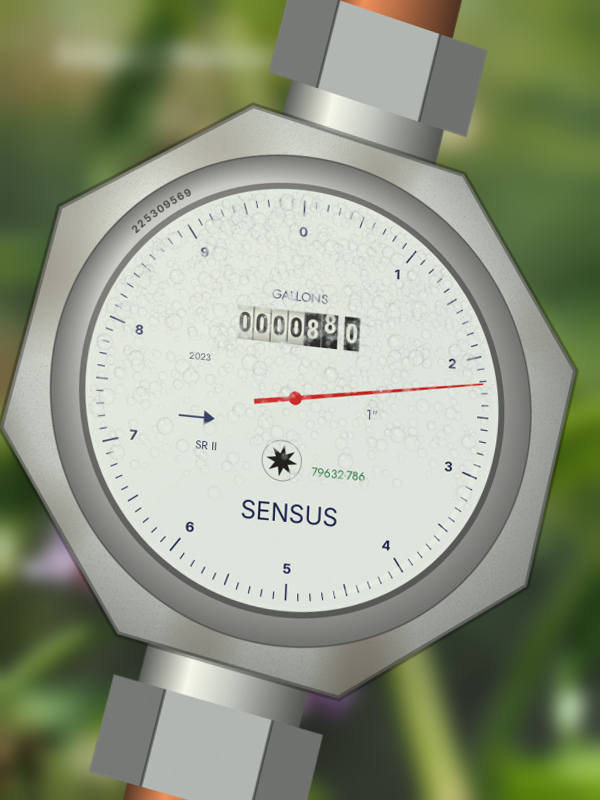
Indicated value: 882.2gal
